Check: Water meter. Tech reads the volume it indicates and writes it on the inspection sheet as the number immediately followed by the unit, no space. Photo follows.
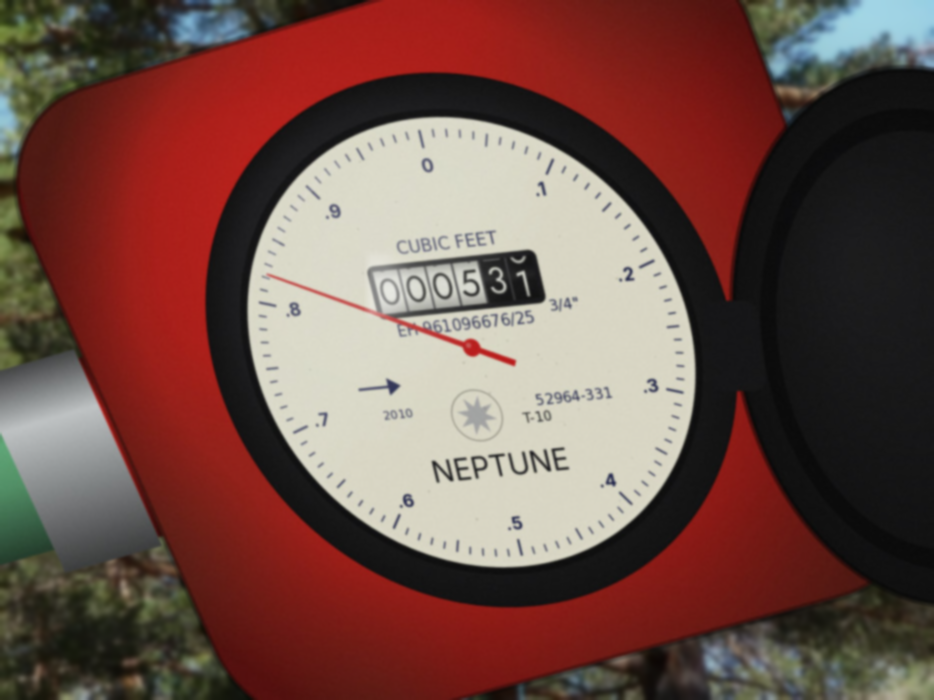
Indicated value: 530.82ft³
